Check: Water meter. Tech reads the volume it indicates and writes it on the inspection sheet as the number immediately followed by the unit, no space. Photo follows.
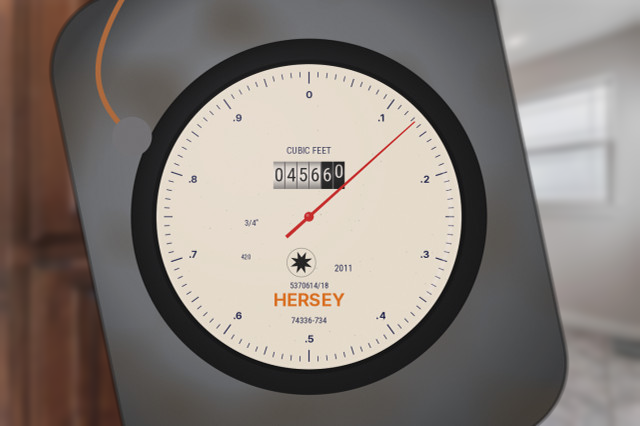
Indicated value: 45660.13ft³
